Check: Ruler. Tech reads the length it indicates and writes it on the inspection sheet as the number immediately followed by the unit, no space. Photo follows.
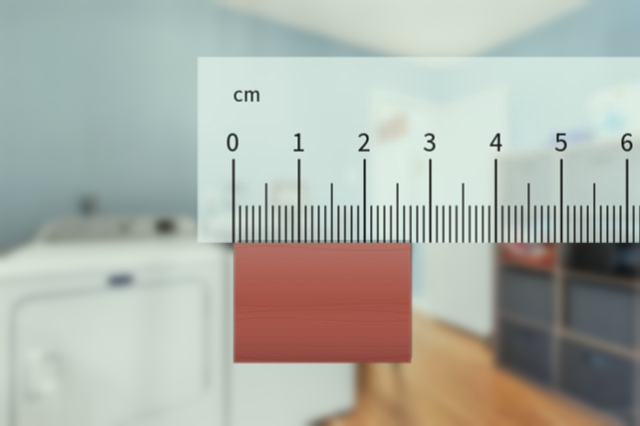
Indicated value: 2.7cm
